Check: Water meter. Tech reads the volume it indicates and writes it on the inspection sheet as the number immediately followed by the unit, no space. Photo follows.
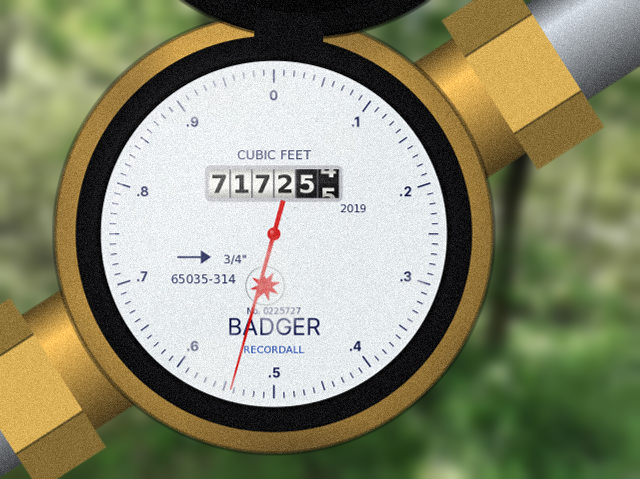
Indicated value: 717254.54ft³
